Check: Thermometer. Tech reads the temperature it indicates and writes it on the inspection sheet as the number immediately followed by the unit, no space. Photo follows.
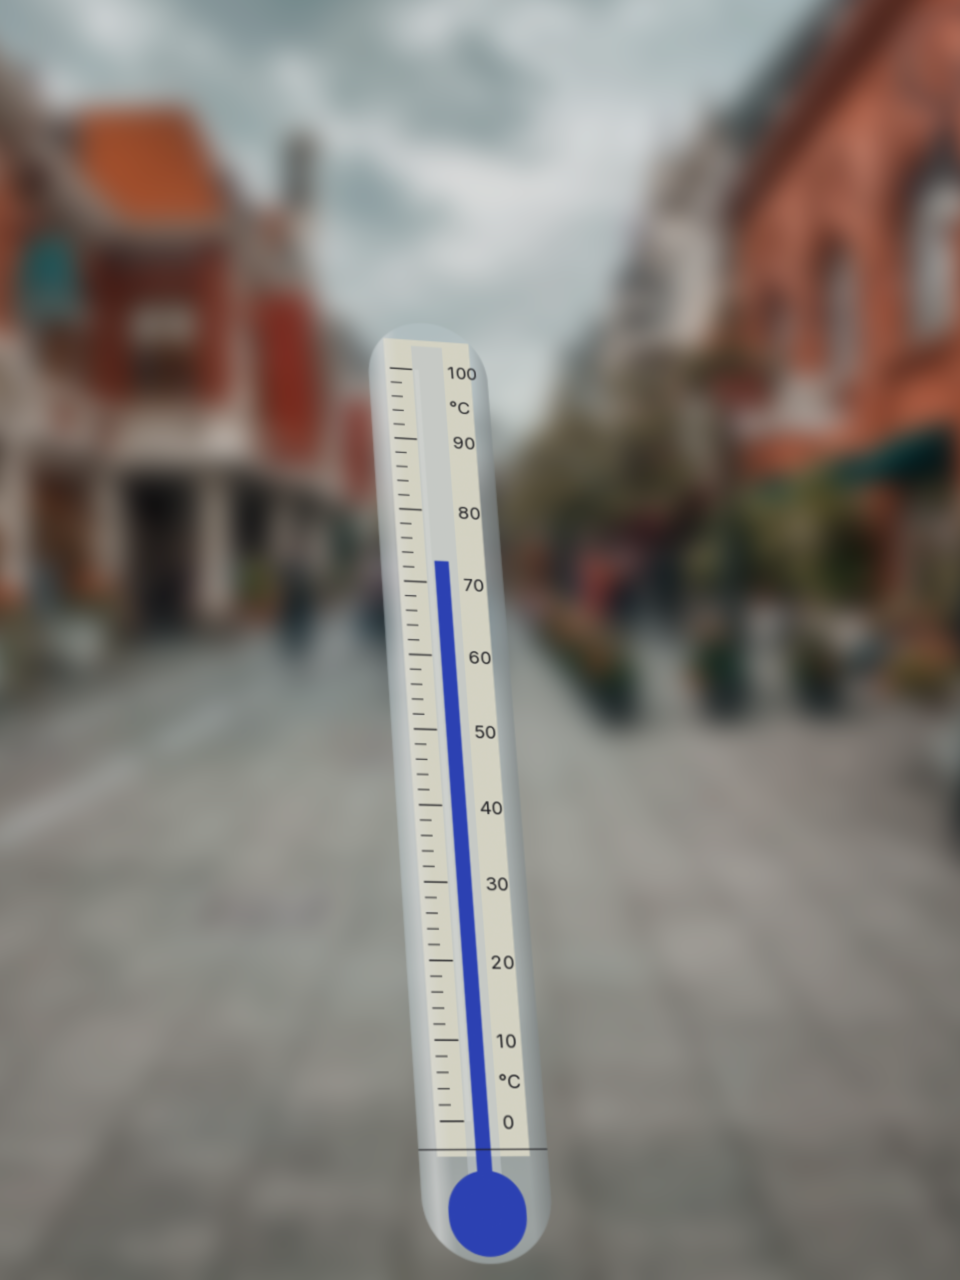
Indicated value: 73°C
